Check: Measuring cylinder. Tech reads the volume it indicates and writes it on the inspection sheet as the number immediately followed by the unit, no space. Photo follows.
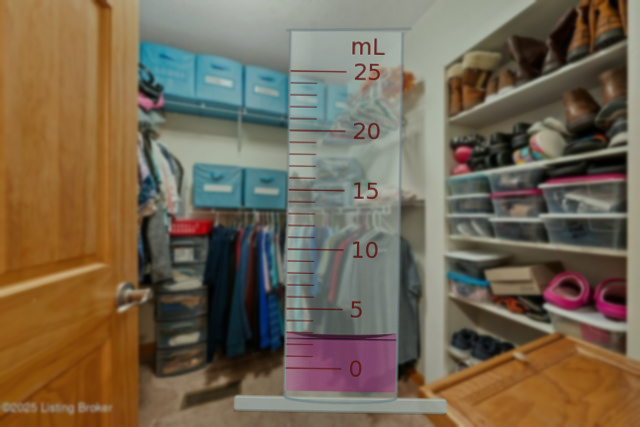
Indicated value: 2.5mL
